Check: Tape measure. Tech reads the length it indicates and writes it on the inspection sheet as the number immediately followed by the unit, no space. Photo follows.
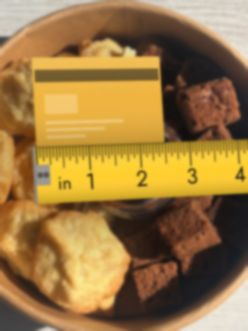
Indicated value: 2.5in
